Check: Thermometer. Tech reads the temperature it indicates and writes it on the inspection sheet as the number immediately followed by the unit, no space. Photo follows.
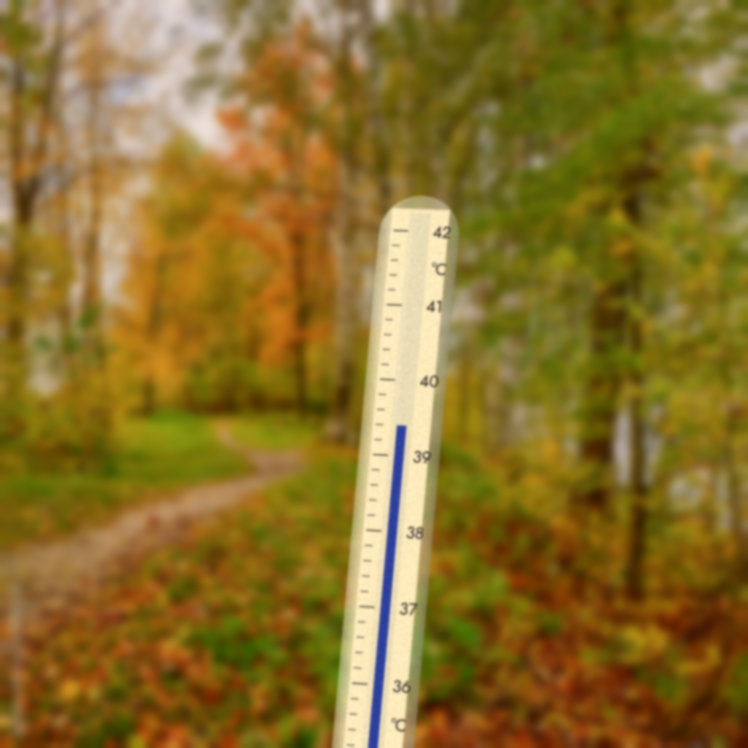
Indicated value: 39.4°C
